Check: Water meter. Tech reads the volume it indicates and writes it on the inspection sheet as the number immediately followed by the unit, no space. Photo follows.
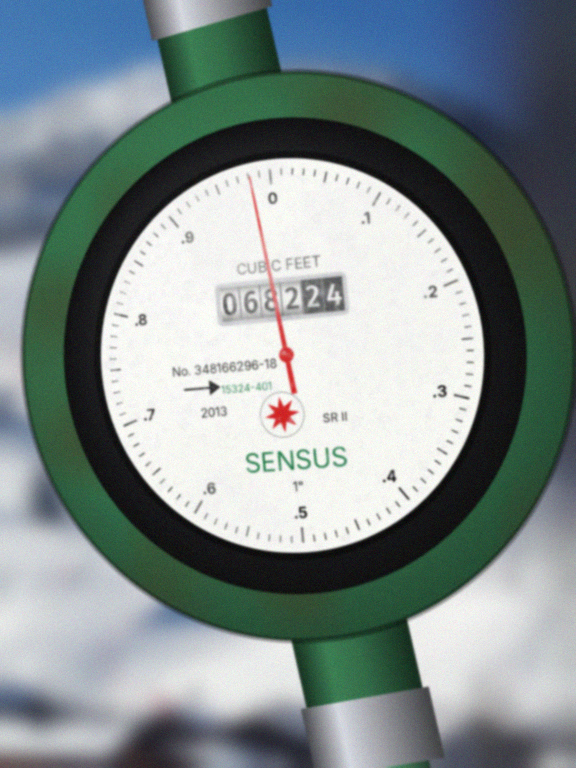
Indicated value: 68223.98ft³
